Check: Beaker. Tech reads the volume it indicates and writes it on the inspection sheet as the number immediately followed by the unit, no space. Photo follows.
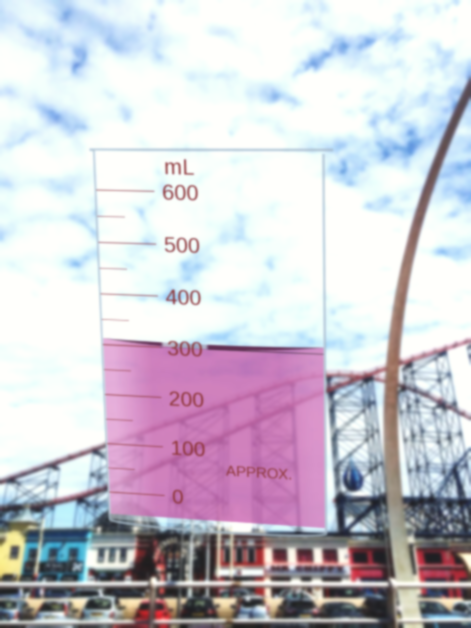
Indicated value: 300mL
